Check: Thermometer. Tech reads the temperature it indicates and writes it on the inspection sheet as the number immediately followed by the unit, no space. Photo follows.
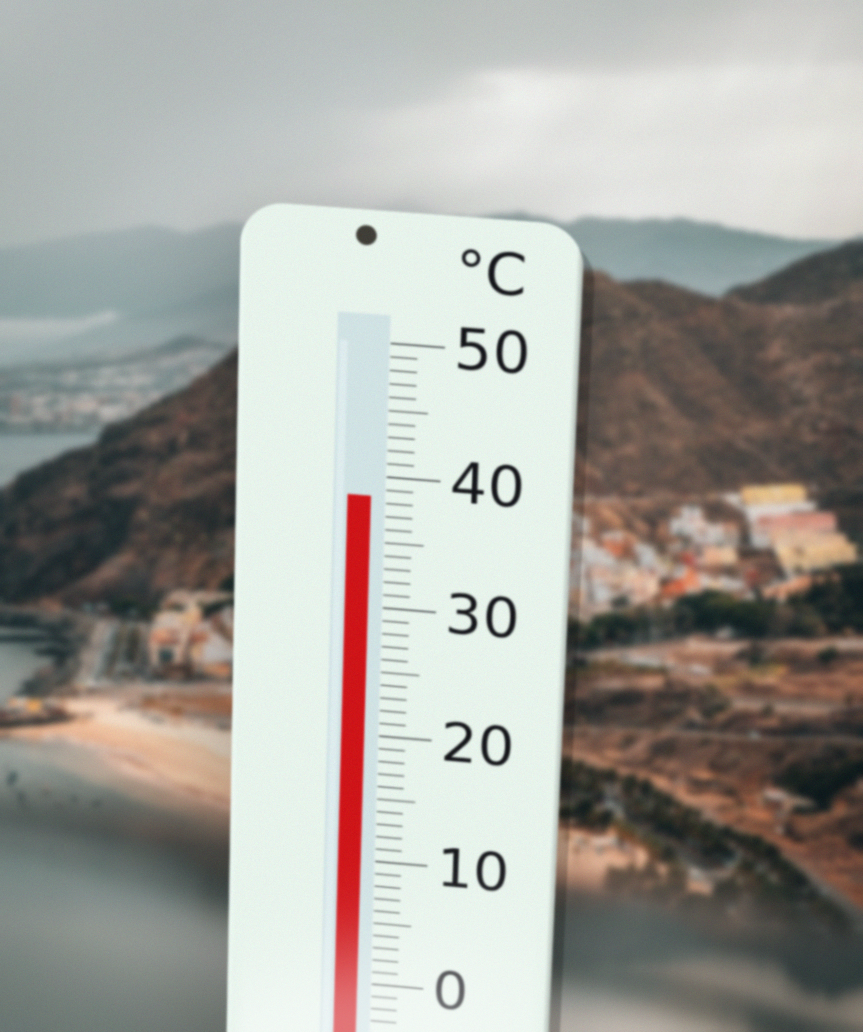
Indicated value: 38.5°C
